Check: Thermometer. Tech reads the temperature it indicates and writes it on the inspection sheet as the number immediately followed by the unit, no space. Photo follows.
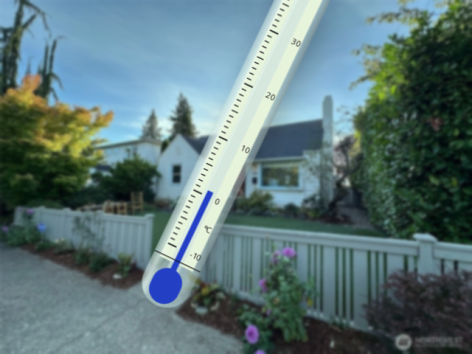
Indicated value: 1°C
